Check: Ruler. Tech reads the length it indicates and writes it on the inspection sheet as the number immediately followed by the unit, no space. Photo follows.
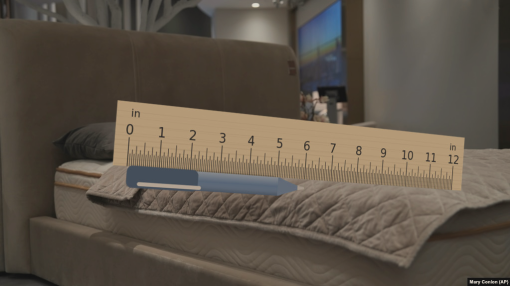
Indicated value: 6in
